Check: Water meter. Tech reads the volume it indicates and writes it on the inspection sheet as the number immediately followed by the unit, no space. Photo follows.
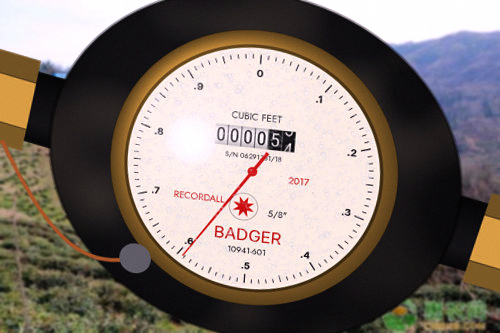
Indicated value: 53.59ft³
